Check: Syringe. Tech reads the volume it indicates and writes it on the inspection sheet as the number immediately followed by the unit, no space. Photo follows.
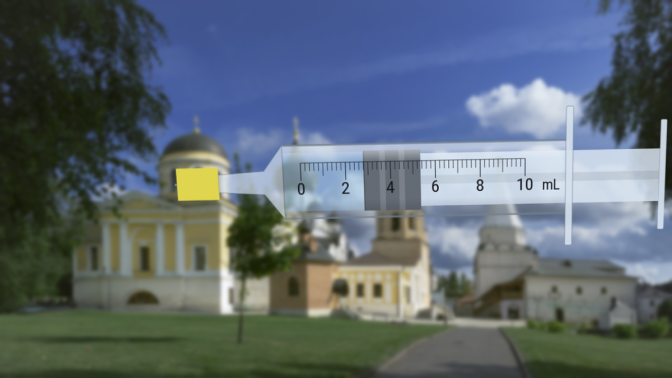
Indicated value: 2.8mL
